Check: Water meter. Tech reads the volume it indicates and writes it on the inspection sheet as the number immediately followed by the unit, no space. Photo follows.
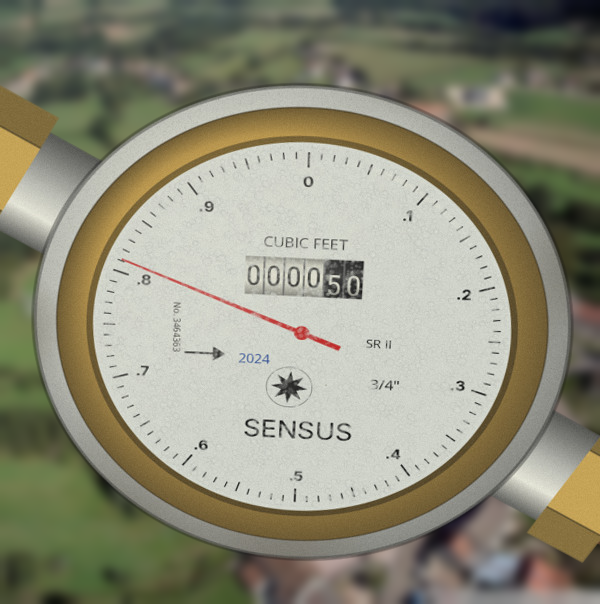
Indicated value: 49.81ft³
